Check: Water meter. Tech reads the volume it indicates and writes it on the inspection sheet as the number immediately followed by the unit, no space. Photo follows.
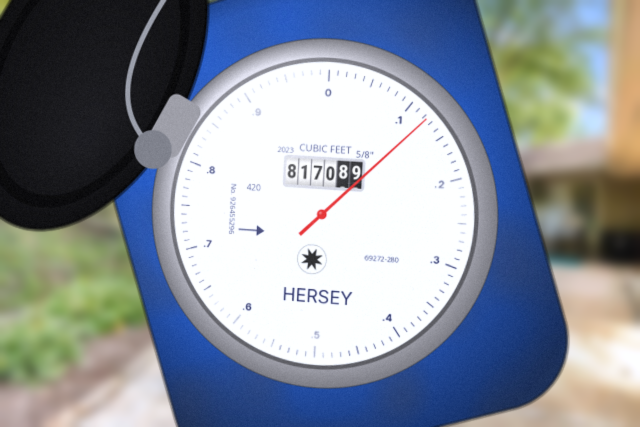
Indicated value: 817089.12ft³
